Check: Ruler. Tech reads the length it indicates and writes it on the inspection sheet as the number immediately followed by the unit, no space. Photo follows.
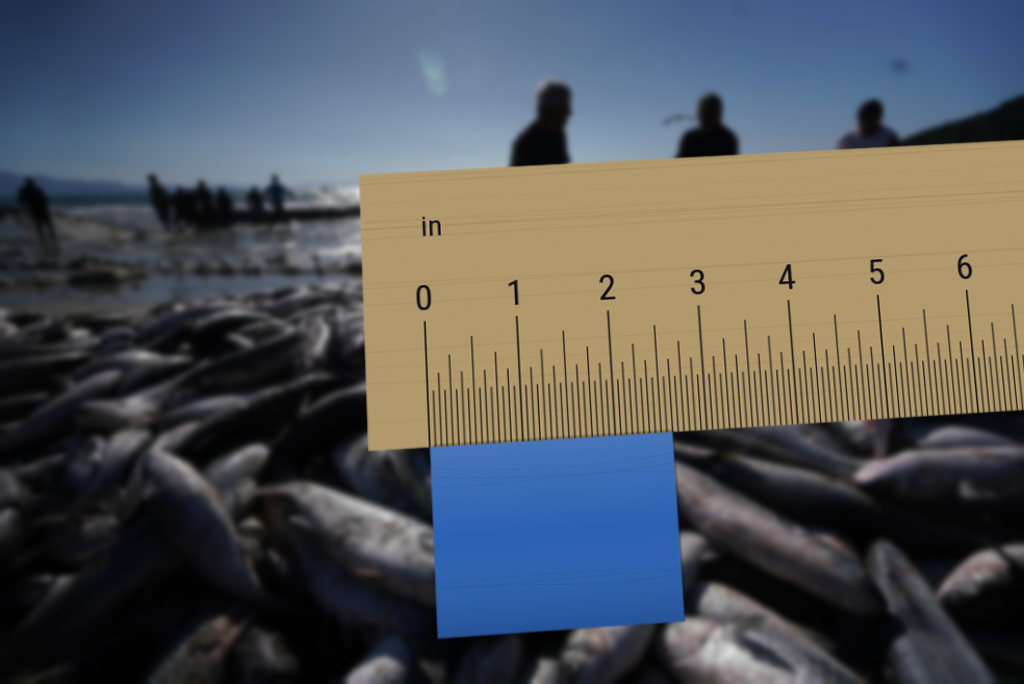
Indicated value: 2.625in
